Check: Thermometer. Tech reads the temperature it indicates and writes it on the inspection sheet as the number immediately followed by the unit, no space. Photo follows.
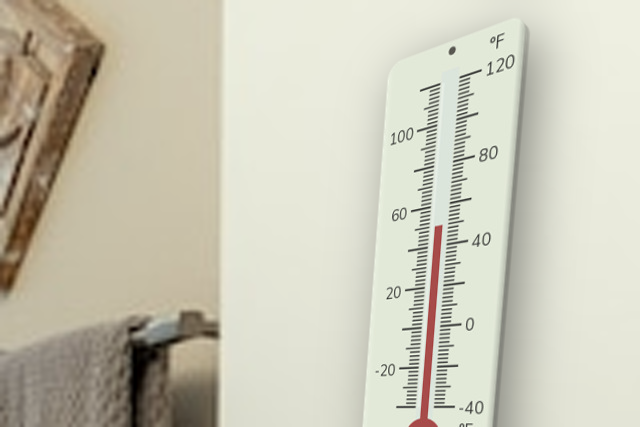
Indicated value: 50°F
